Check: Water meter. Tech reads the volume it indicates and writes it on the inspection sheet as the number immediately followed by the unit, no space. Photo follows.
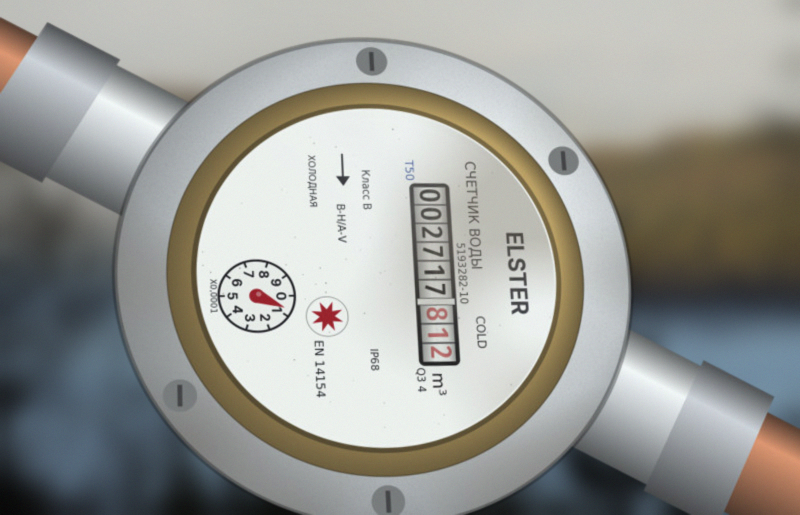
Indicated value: 2717.8120m³
